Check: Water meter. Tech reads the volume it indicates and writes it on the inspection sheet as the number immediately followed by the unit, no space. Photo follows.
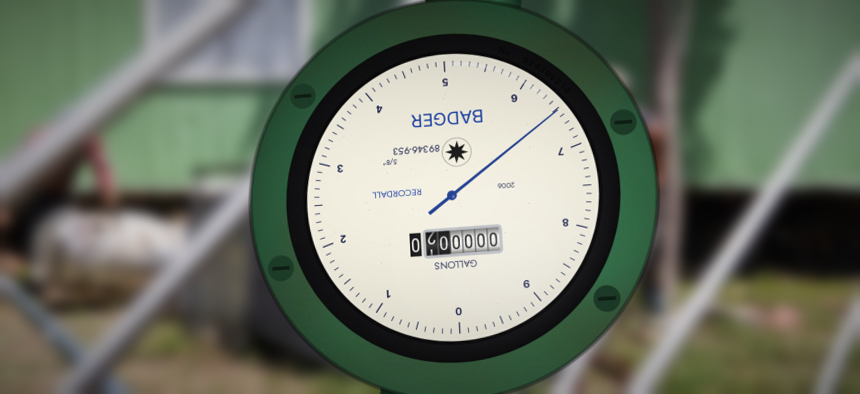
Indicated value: 16.5gal
